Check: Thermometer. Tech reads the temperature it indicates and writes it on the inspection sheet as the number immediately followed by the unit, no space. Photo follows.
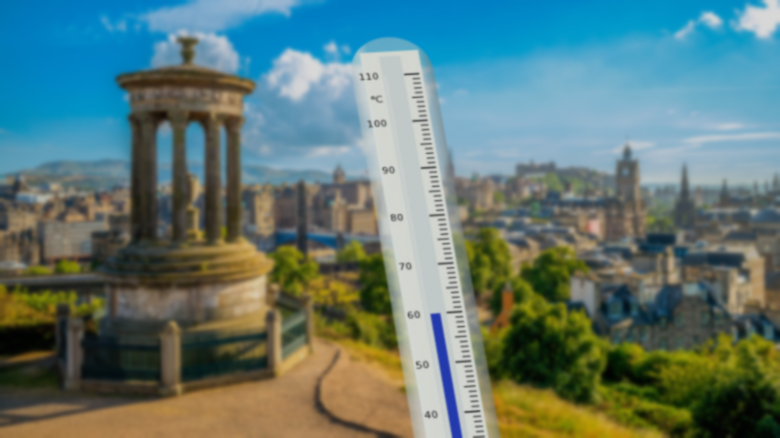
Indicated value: 60°C
